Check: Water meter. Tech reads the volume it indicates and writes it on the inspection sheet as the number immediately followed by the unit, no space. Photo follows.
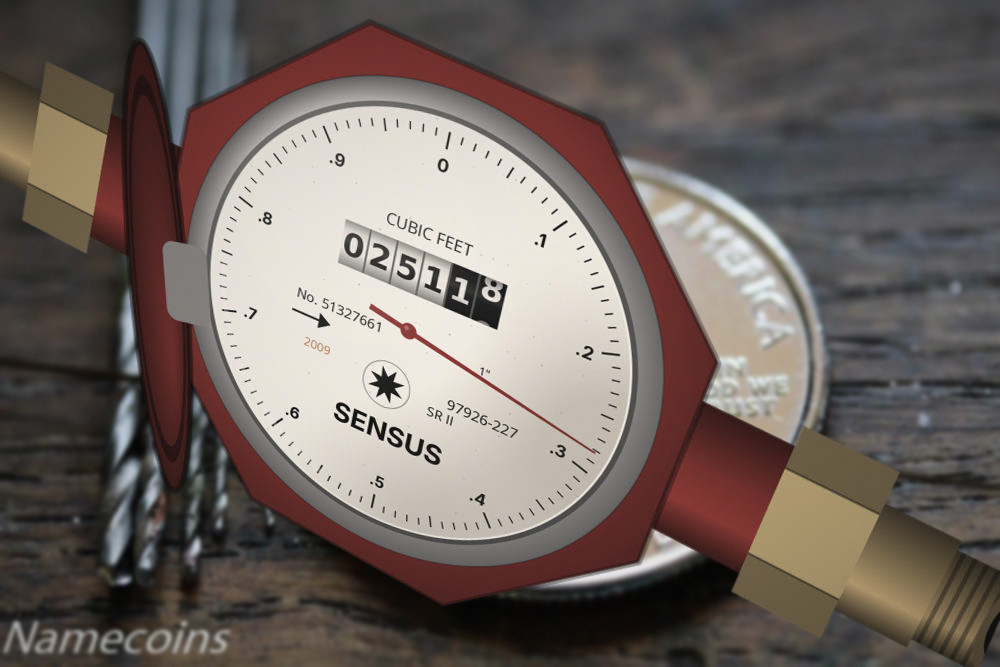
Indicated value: 25118.28ft³
